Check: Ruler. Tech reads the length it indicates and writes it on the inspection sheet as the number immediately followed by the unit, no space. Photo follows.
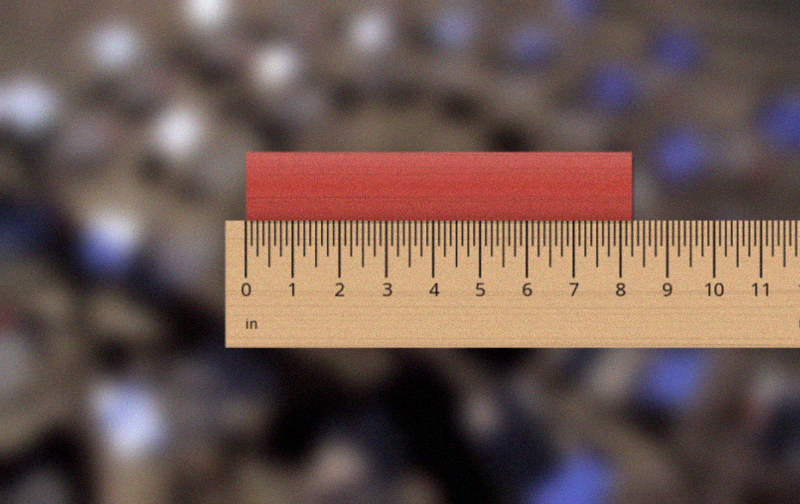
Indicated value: 8.25in
